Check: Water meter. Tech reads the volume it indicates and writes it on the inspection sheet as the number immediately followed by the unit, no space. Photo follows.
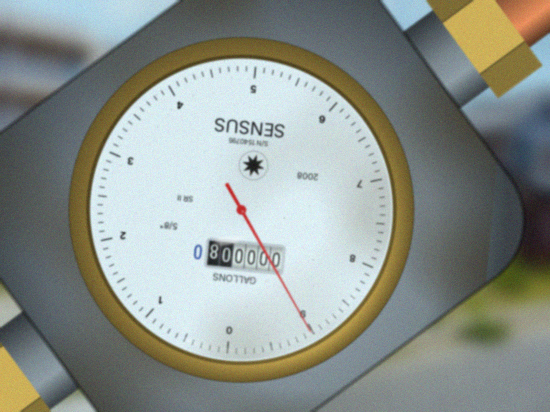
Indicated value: 79.0gal
